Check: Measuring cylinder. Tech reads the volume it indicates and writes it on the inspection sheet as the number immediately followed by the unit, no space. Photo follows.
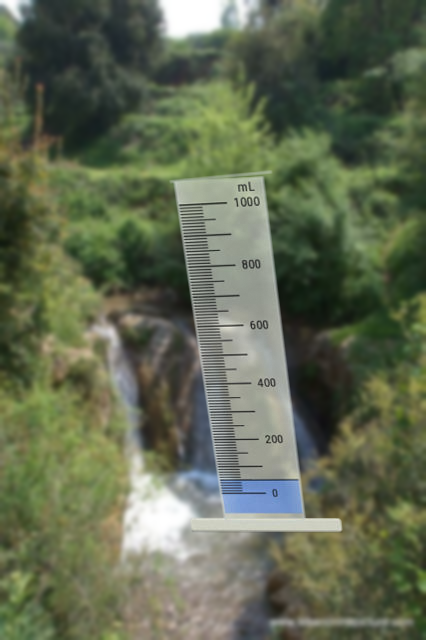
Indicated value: 50mL
